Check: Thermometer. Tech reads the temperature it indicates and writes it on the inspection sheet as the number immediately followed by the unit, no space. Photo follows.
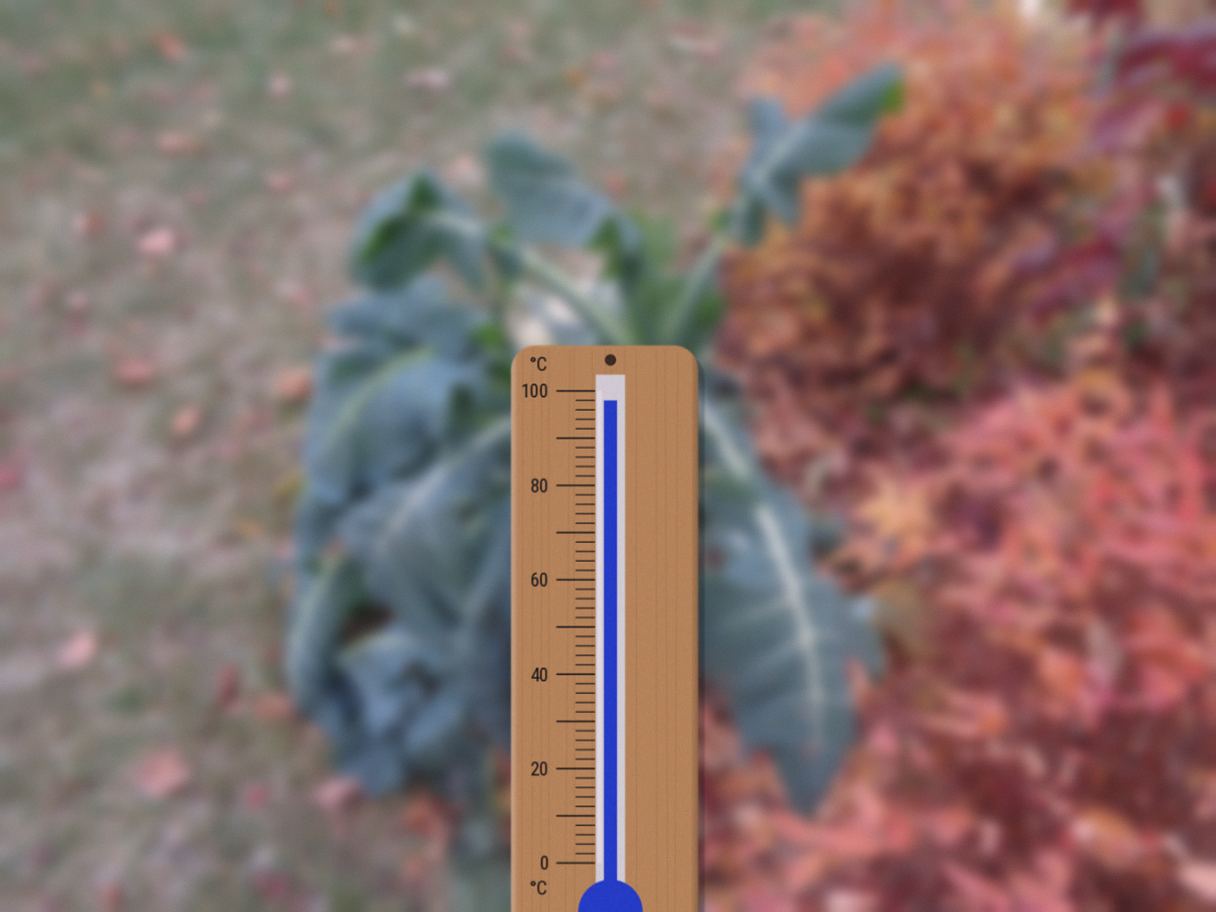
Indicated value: 98°C
